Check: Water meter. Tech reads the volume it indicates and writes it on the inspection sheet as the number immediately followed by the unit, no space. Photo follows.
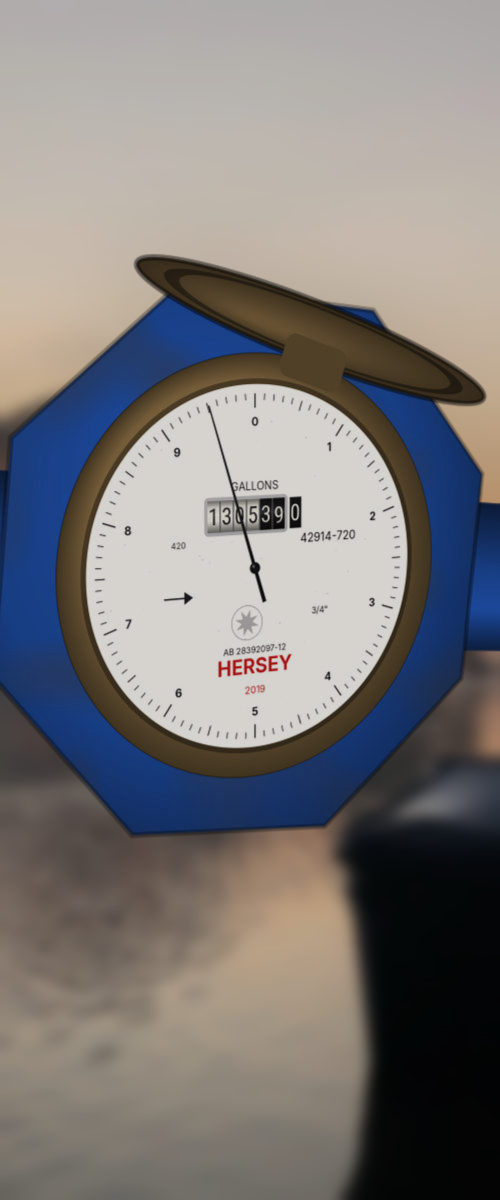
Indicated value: 1305389.5gal
